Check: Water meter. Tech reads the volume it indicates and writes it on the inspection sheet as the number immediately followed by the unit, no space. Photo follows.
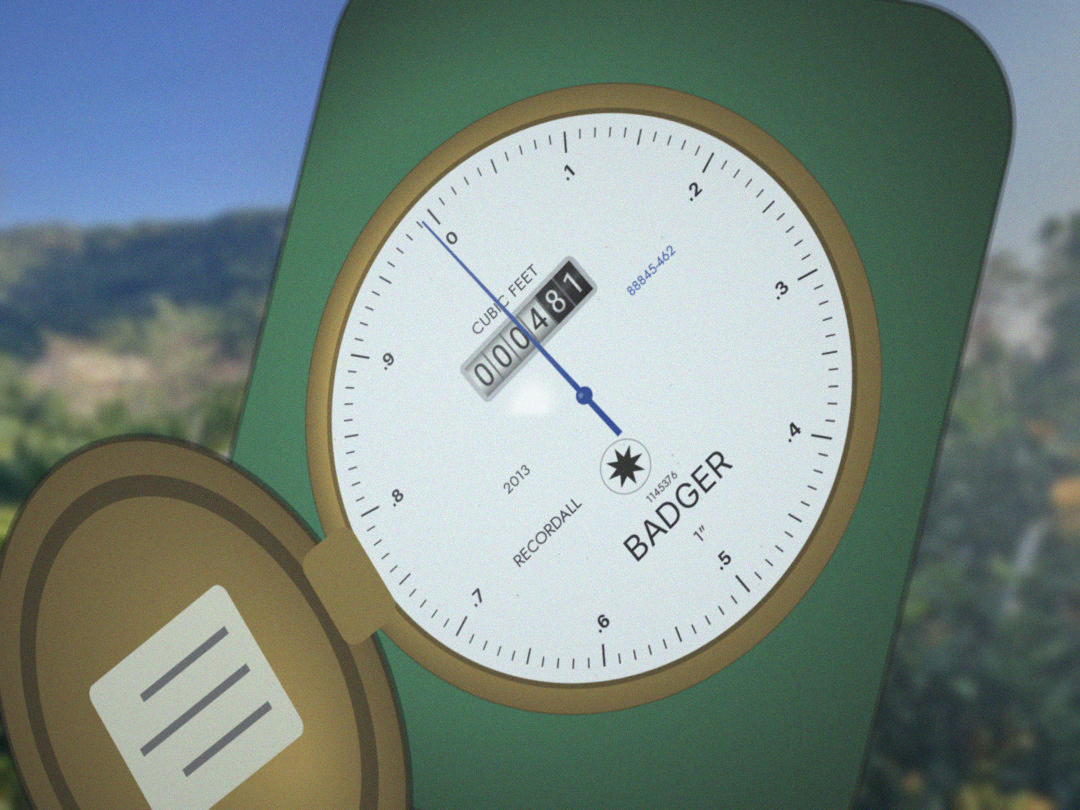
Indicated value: 480.99ft³
